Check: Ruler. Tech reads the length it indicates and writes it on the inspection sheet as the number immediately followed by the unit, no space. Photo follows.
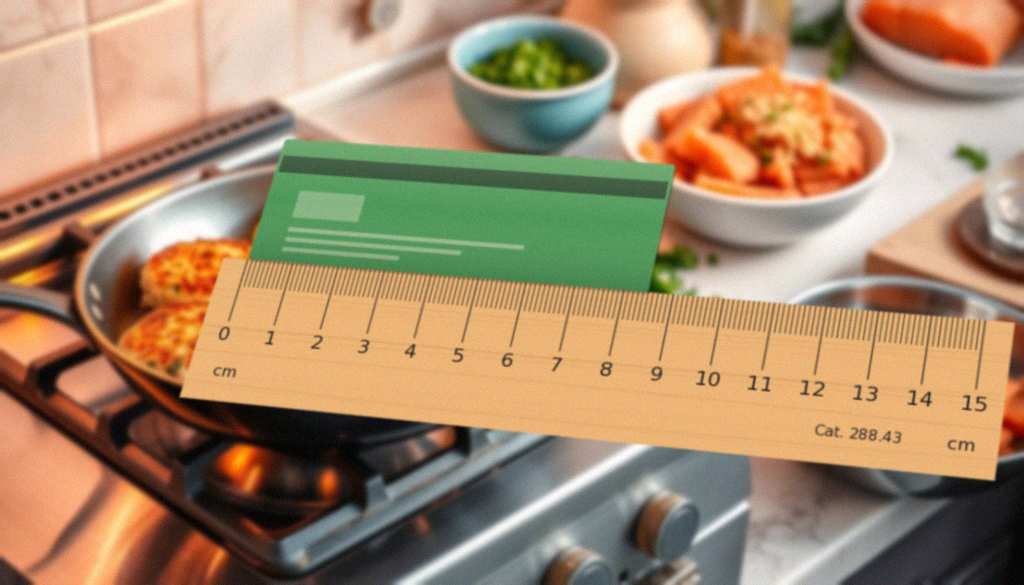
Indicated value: 8.5cm
